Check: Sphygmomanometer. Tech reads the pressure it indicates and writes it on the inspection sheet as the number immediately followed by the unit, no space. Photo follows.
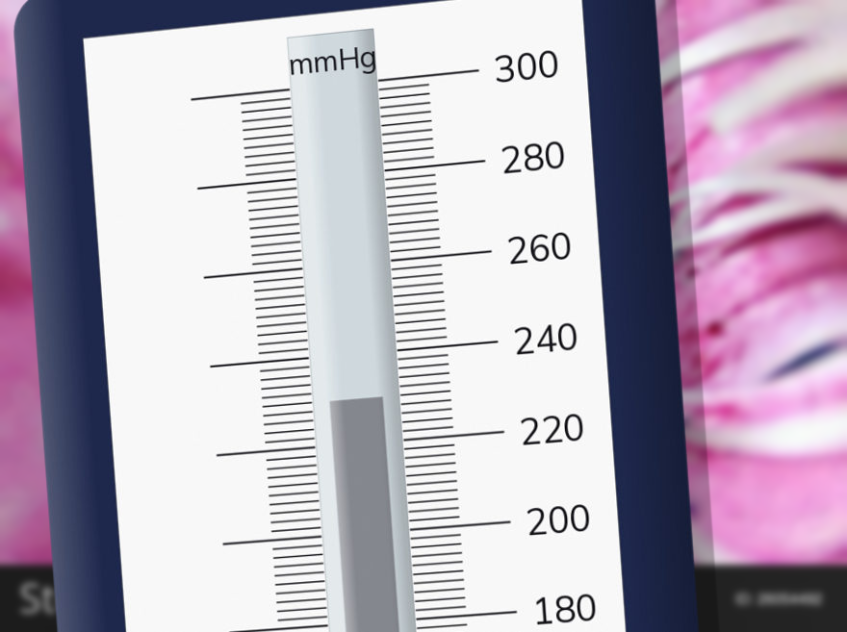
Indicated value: 230mmHg
